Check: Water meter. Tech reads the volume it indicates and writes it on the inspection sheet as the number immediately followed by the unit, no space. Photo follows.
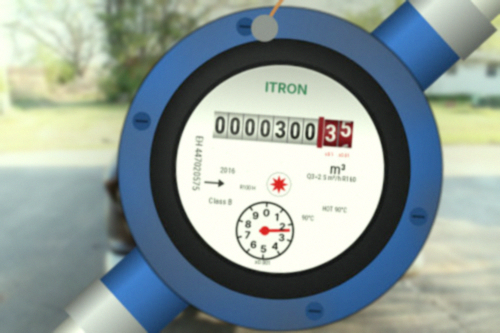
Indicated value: 300.352m³
